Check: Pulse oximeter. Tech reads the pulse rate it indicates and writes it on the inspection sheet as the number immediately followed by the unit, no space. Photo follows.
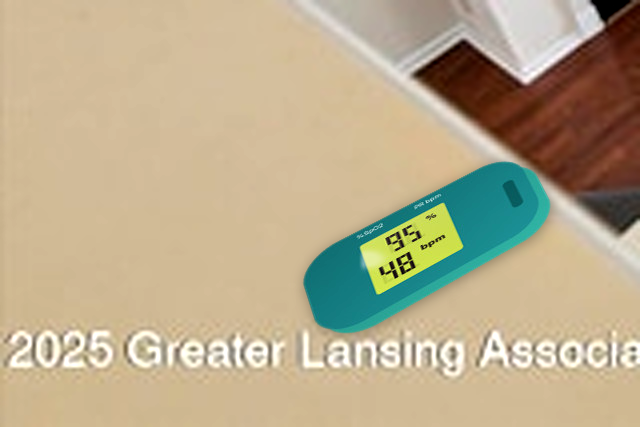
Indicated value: 48bpm
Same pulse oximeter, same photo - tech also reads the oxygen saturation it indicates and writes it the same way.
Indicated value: 95%
